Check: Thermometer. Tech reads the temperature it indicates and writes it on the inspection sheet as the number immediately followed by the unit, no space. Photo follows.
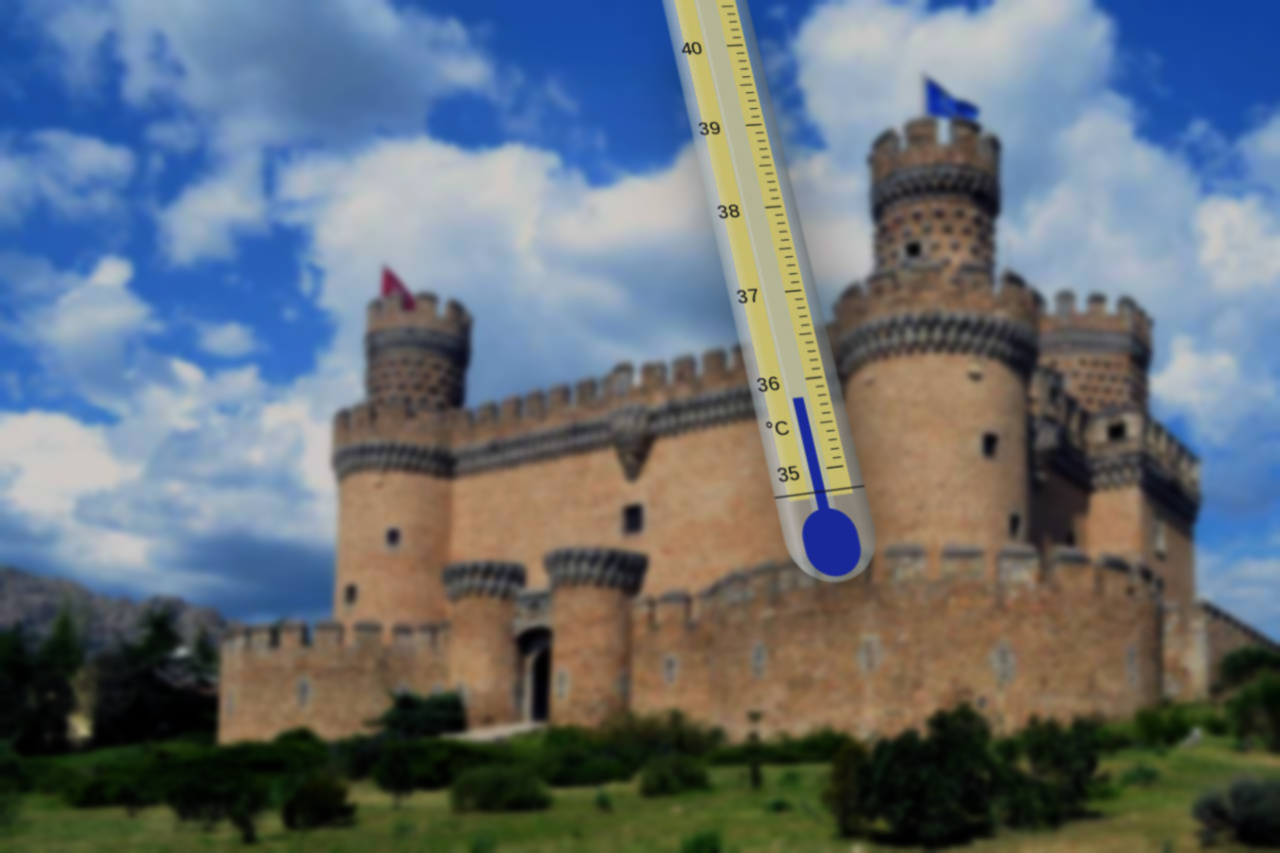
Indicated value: 35.8°C
